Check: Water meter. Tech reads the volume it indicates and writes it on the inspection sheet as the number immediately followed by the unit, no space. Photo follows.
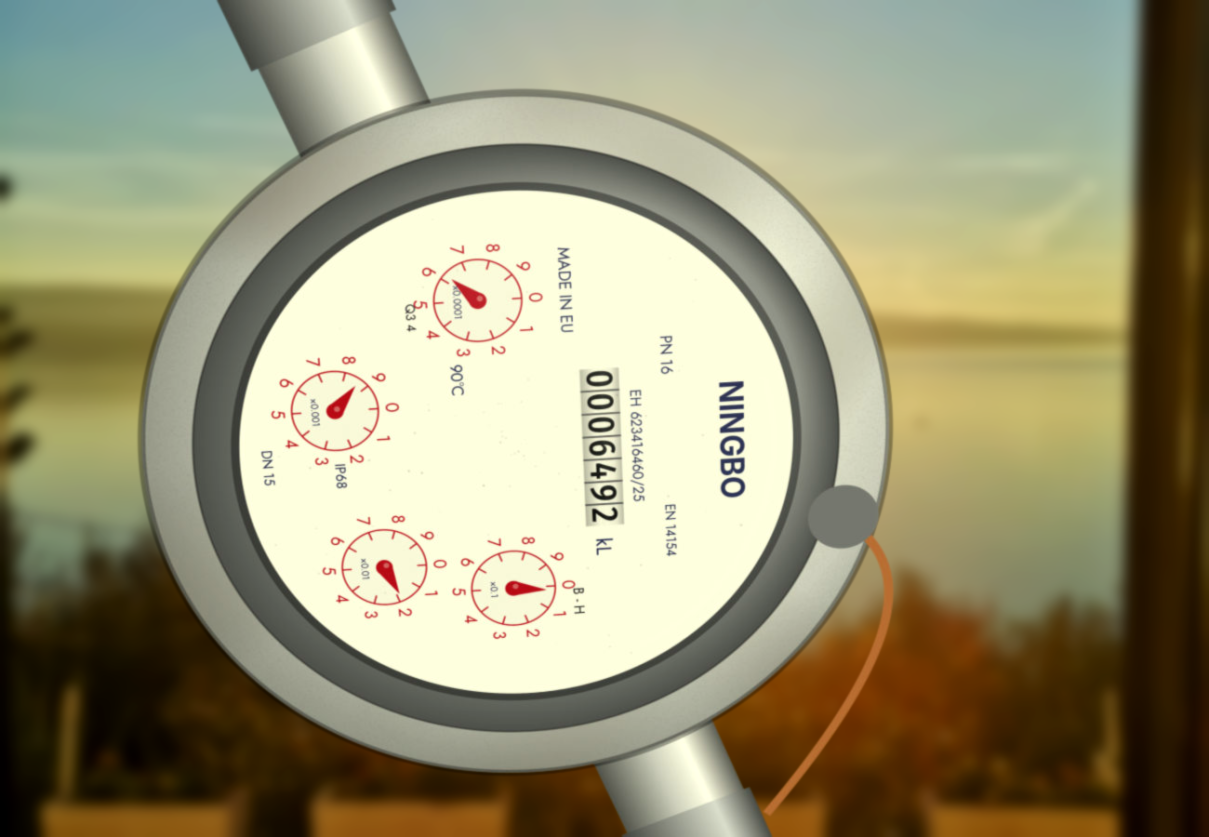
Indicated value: 6492.0186kL
